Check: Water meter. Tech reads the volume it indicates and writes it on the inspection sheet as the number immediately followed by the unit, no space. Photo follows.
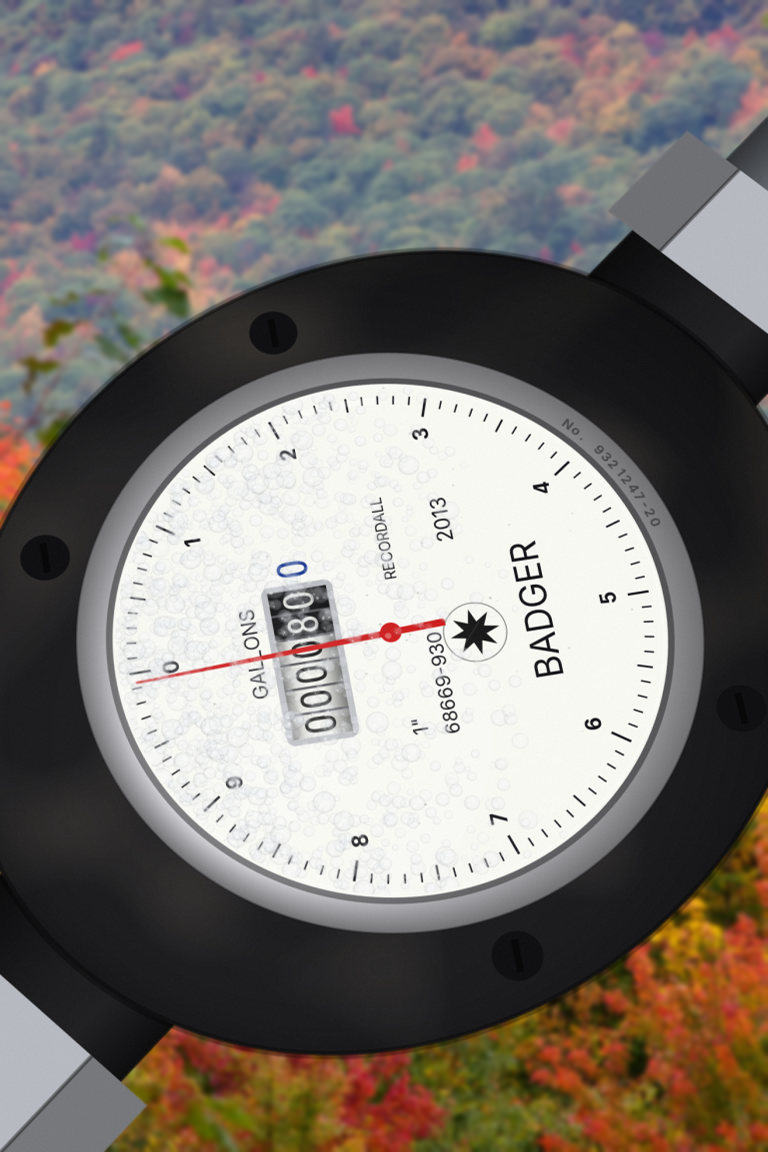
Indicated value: 799.9gal
